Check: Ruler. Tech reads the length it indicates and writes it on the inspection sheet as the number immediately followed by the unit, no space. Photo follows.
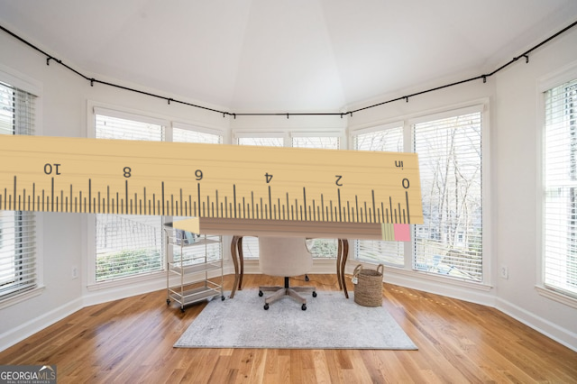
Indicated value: 7in
